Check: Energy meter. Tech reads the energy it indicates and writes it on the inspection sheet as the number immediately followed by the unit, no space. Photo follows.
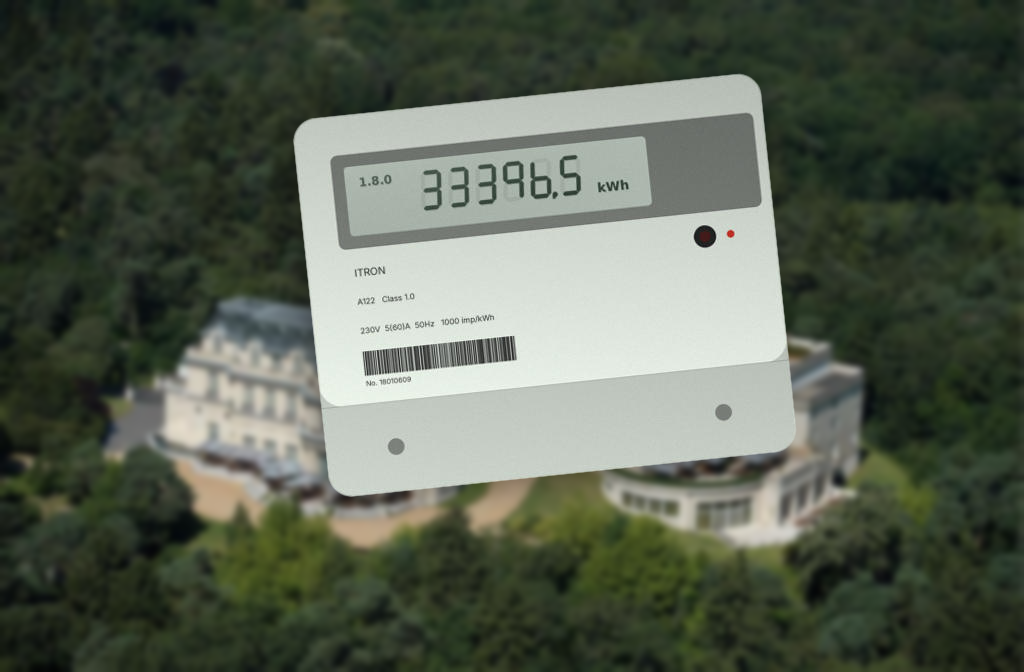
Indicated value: 33396.5kWh
